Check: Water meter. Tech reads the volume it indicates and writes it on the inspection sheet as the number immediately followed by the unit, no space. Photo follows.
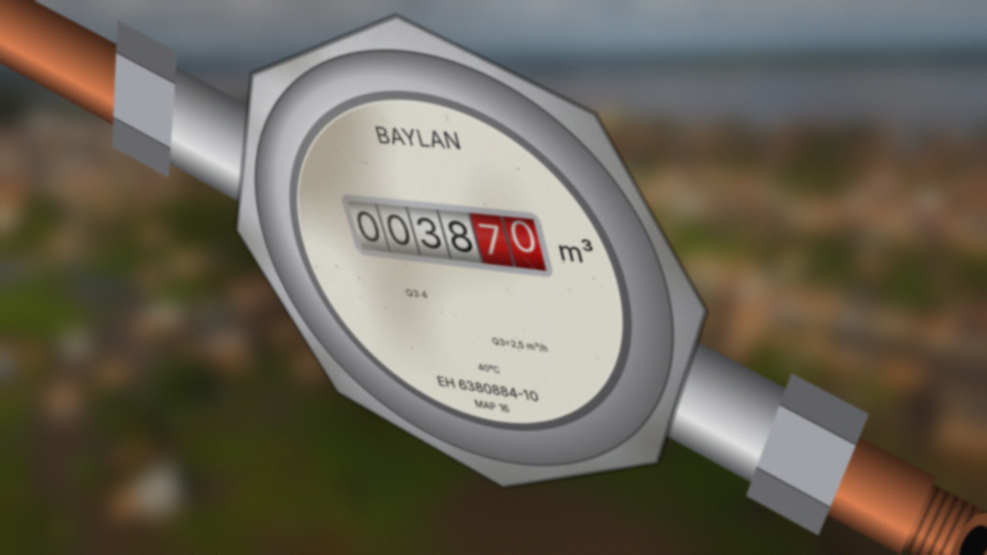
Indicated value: 38.70m³
